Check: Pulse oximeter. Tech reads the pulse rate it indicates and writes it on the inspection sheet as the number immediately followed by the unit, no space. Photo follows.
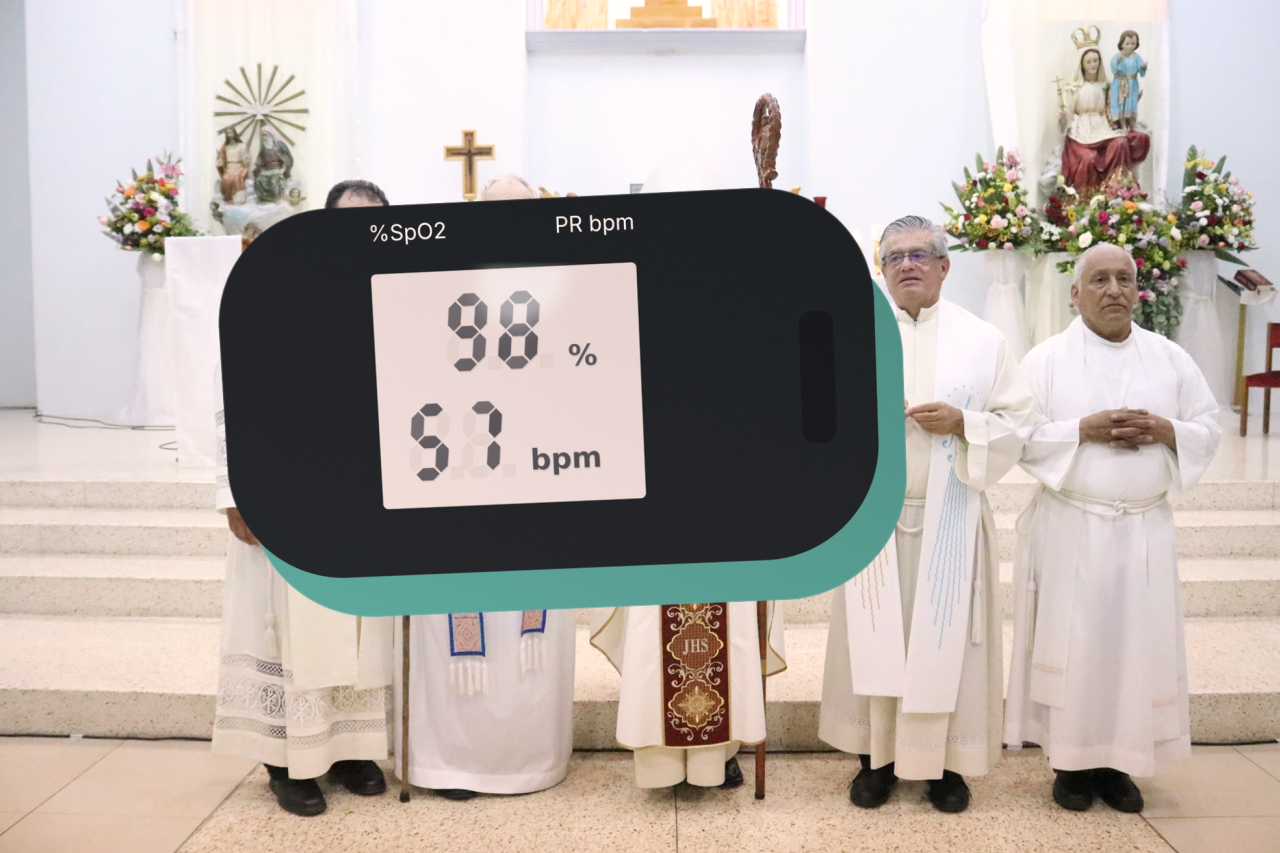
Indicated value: 57bpm
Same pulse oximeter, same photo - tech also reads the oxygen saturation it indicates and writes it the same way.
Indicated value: 98%
